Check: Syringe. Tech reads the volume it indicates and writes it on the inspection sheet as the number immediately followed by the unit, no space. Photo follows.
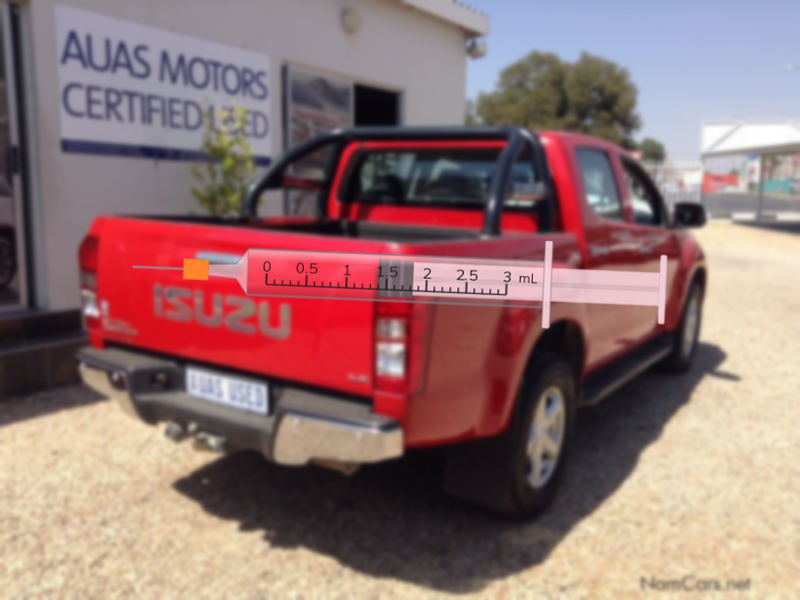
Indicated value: 1.4mL
